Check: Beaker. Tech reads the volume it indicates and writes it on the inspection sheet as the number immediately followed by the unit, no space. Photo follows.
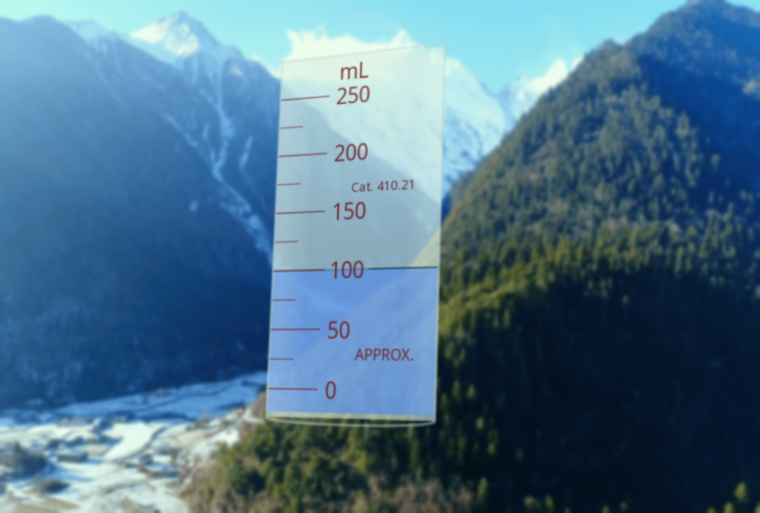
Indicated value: 100mL
